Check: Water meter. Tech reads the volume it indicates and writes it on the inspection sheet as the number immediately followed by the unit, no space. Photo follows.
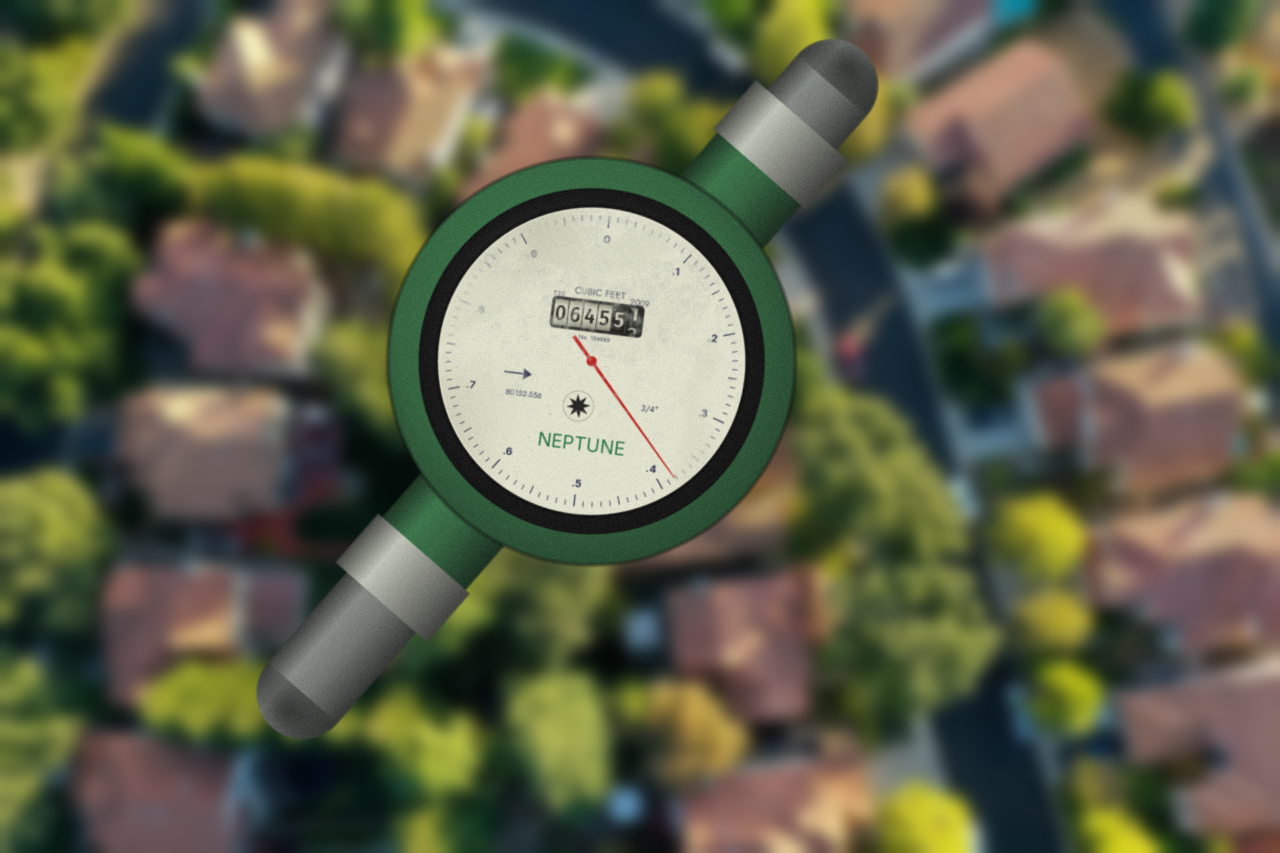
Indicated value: 64551.38ft³
